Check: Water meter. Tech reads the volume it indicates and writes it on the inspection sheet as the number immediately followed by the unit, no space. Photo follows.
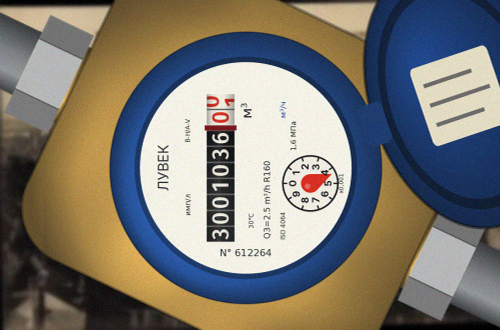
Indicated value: 3001036.004m³
